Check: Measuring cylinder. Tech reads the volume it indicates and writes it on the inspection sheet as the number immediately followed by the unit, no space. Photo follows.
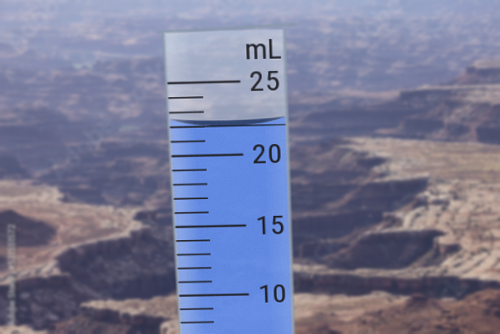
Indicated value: 22mL
